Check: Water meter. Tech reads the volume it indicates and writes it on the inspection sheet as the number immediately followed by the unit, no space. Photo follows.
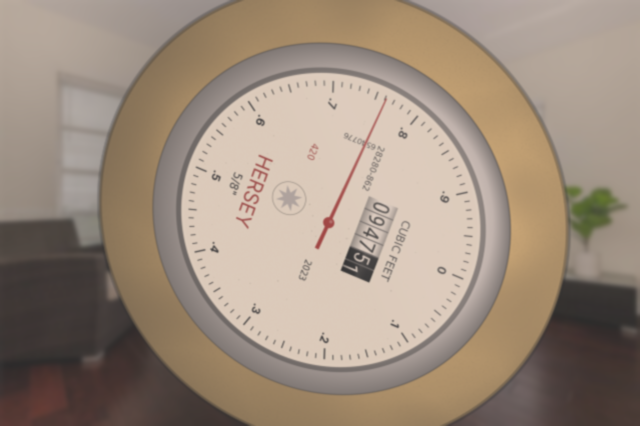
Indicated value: 94750.76ft³
